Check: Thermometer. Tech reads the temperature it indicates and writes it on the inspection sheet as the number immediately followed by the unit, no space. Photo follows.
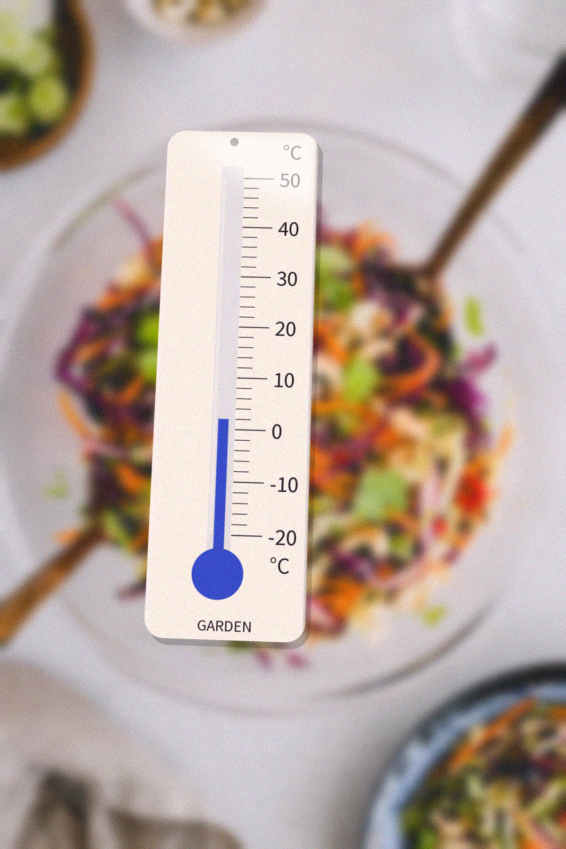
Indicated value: 2°C
